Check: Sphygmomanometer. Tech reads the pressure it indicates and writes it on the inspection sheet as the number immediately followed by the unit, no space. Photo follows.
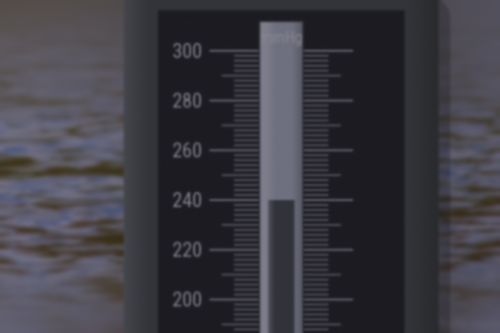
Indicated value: 240mmHg
